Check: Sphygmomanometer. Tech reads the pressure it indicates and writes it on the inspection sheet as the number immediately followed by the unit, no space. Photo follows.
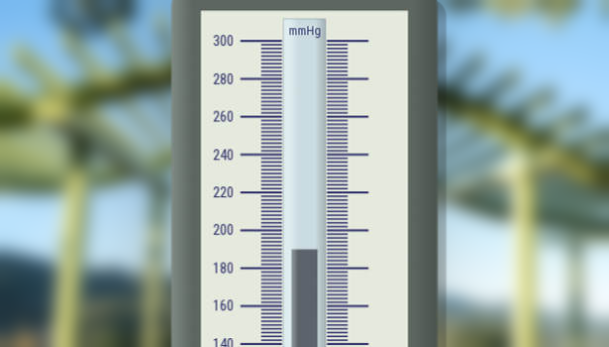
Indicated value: 190mmHg
